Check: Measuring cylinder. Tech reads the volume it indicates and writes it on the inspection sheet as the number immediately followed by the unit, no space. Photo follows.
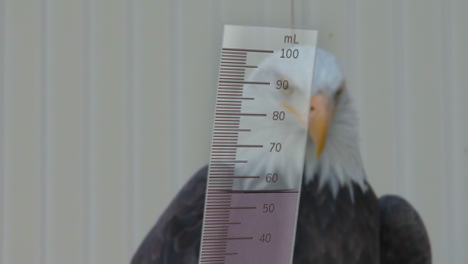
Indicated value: 55mL
